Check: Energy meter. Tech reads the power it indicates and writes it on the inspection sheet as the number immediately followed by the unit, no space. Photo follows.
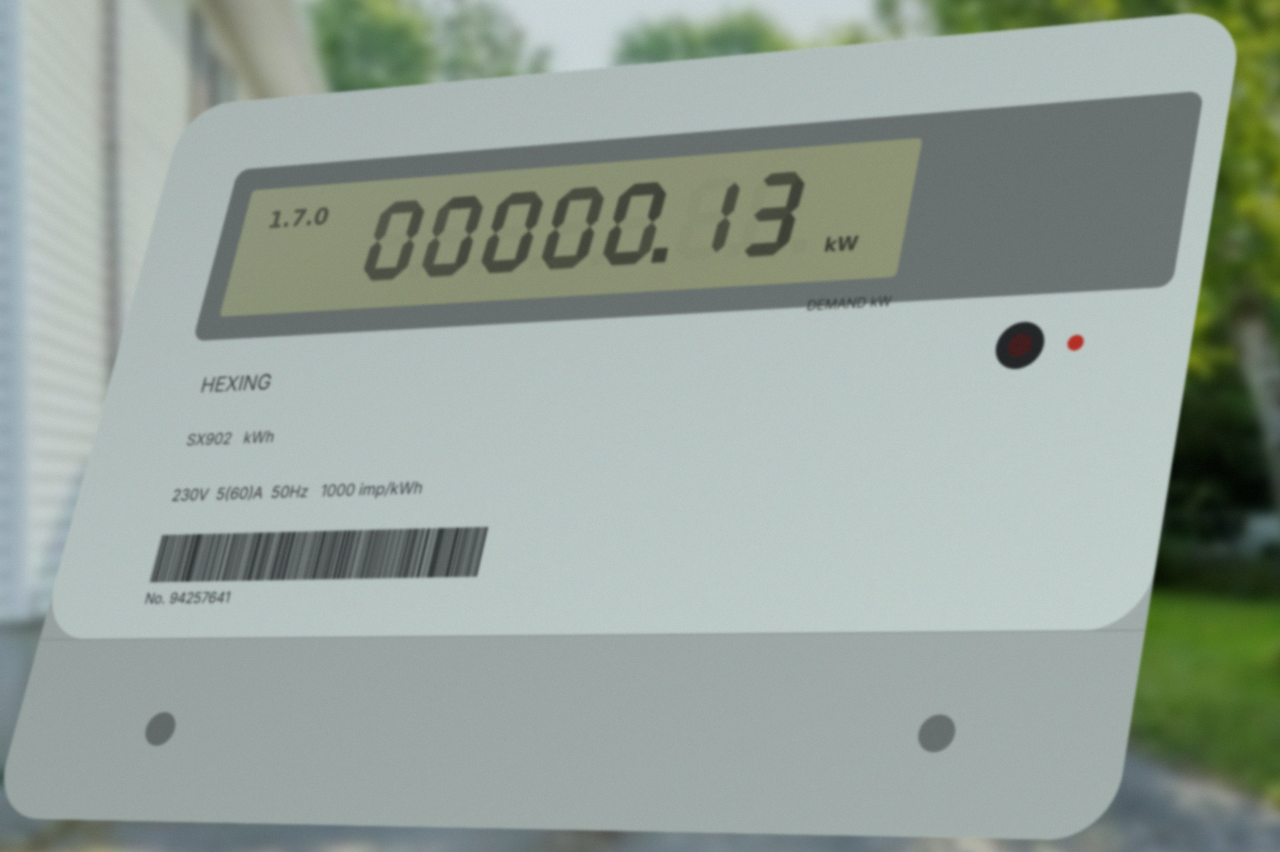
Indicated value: 0.13kW
